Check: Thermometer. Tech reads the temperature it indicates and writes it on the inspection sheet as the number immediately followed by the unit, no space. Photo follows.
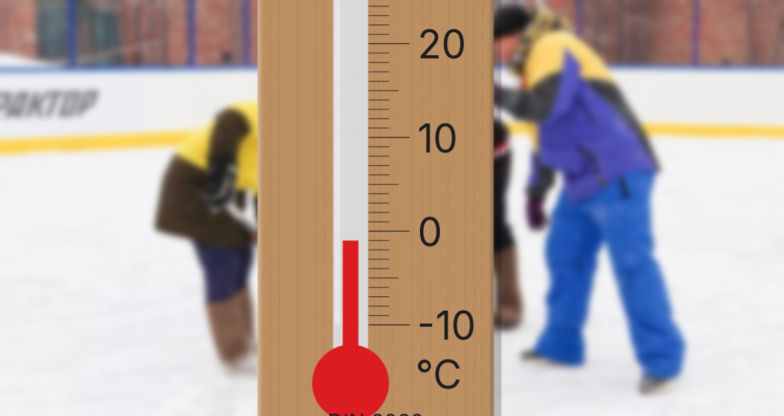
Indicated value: -1°C
